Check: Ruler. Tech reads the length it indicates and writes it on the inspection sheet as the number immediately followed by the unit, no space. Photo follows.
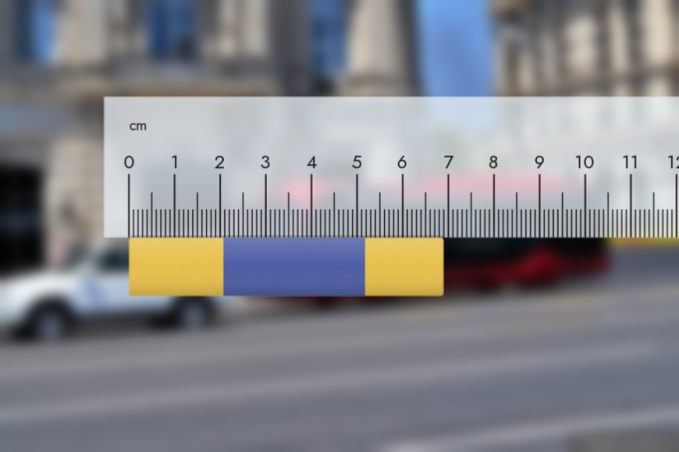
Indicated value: 6.9cm
